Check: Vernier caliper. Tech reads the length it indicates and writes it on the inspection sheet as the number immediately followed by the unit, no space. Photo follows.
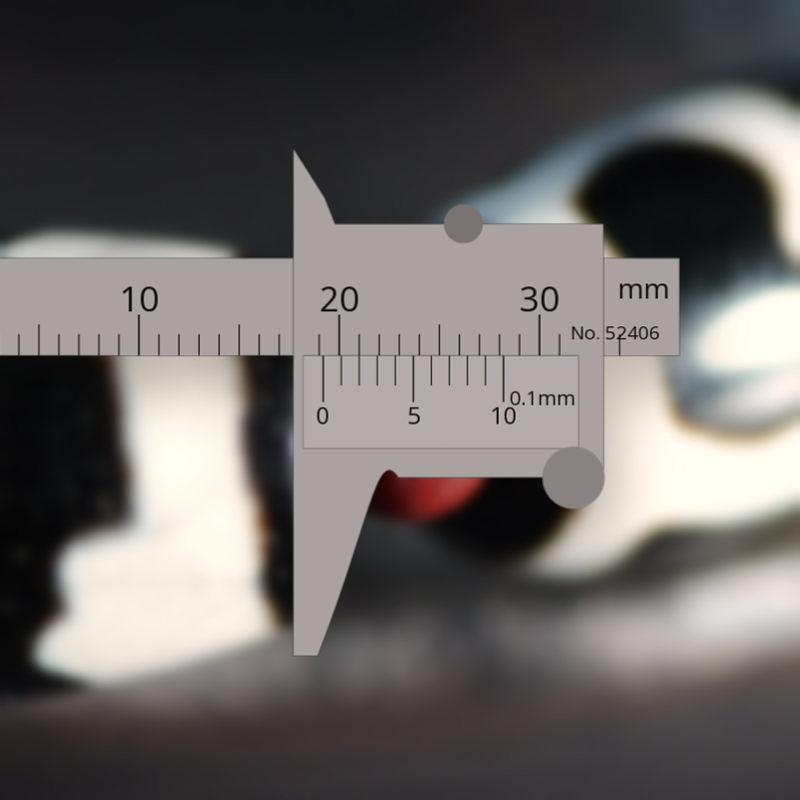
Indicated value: 19.2mm
